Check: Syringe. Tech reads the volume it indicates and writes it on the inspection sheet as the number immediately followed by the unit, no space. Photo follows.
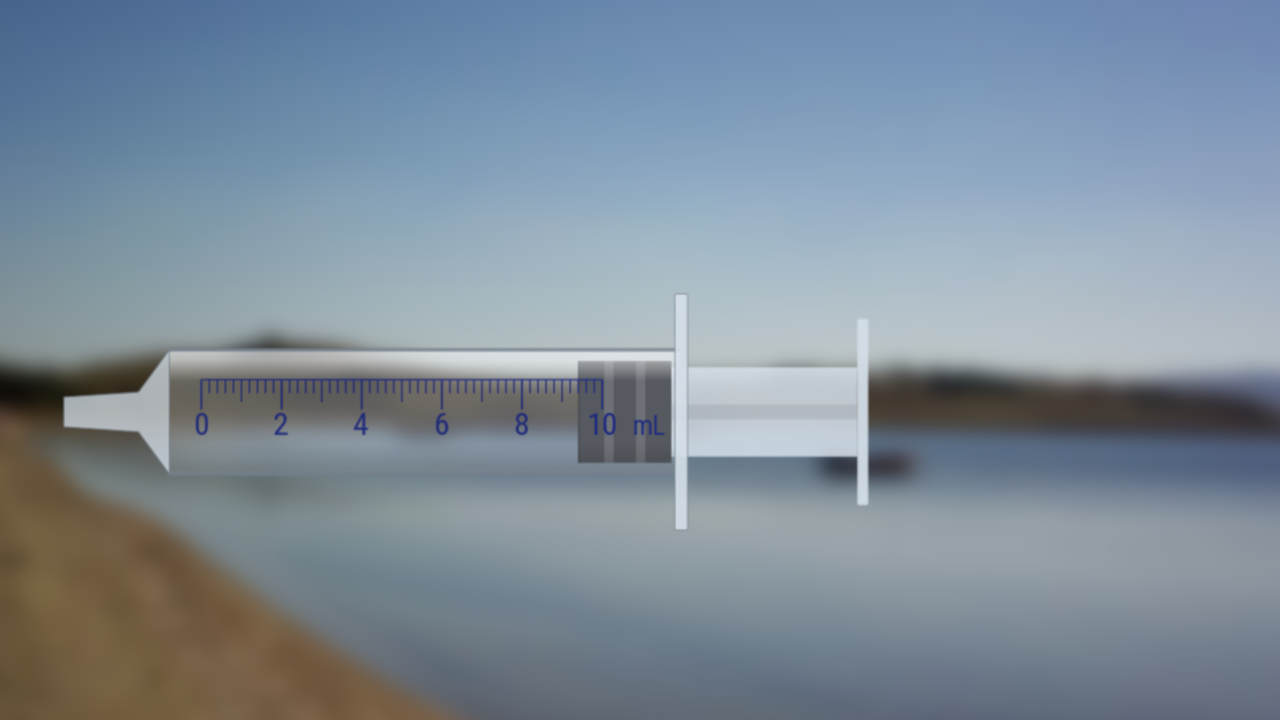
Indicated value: 9.4mL
